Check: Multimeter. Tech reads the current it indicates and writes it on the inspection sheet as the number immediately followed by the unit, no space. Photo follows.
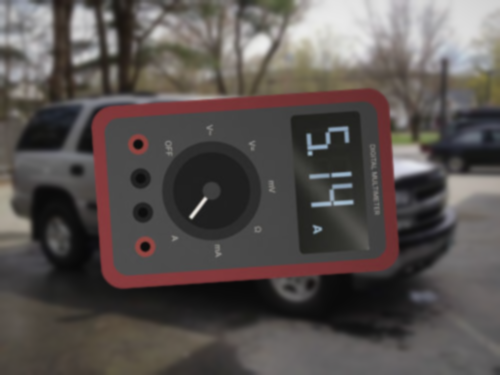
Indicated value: 5.14A
